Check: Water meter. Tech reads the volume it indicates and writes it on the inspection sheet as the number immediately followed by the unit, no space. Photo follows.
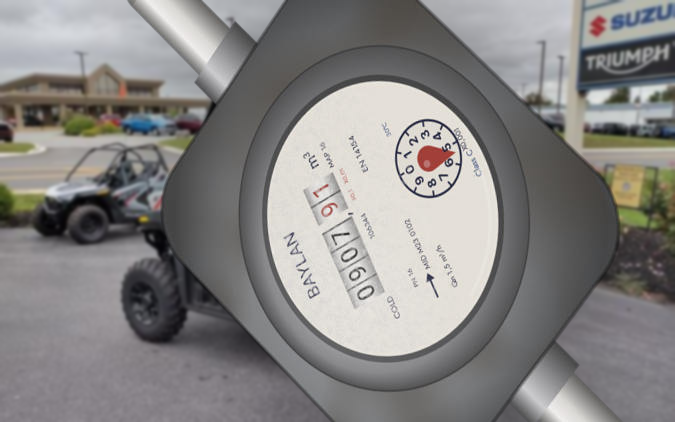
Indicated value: 907.915m³
